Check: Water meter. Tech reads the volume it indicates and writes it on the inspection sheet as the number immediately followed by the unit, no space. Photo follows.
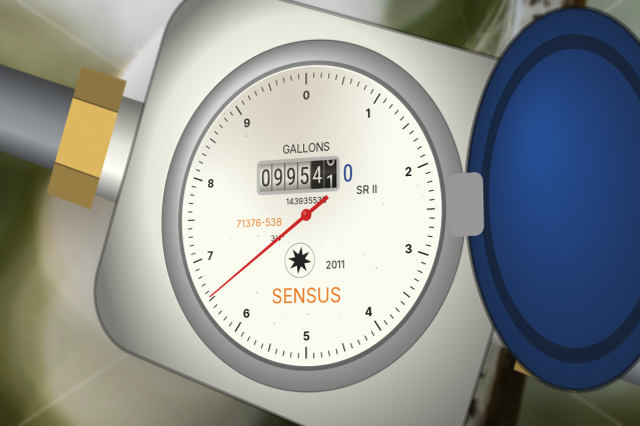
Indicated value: 995406.5gal
